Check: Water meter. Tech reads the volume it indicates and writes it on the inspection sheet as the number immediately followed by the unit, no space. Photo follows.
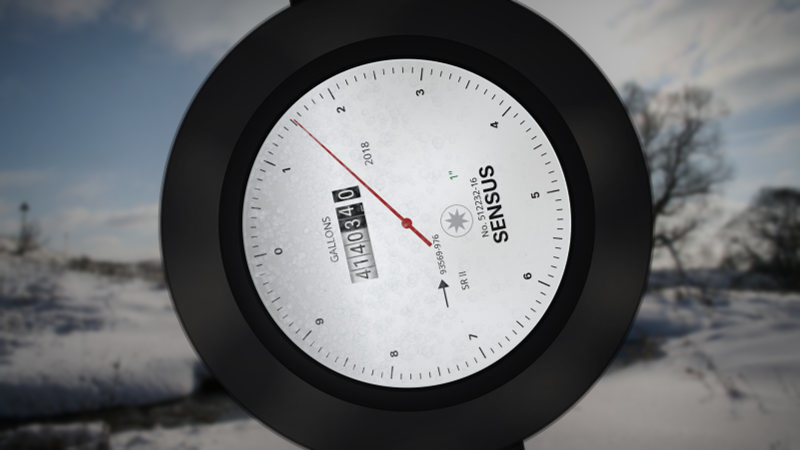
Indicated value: 4140341.5gal
